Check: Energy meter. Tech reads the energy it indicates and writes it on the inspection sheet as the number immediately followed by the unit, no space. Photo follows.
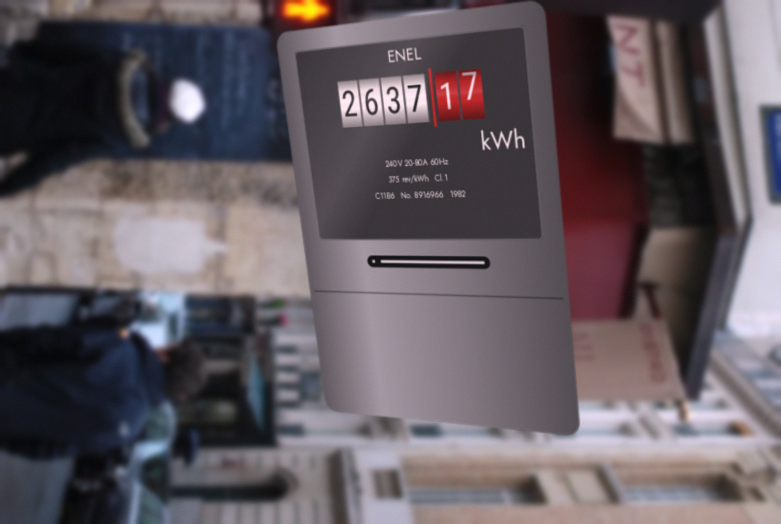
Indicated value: 2637.17kWh
